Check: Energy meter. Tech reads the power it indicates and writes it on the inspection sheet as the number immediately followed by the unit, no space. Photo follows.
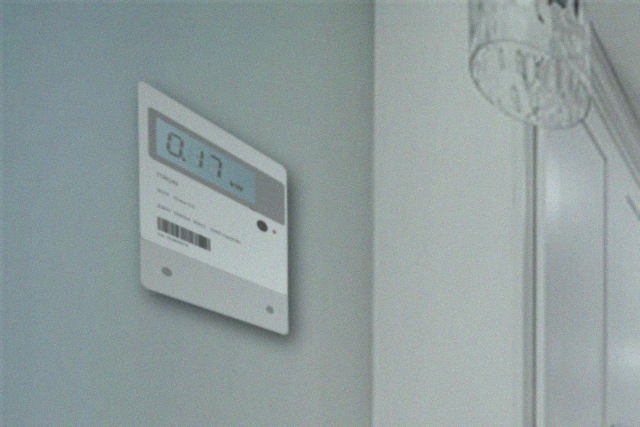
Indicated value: 0.17kW
